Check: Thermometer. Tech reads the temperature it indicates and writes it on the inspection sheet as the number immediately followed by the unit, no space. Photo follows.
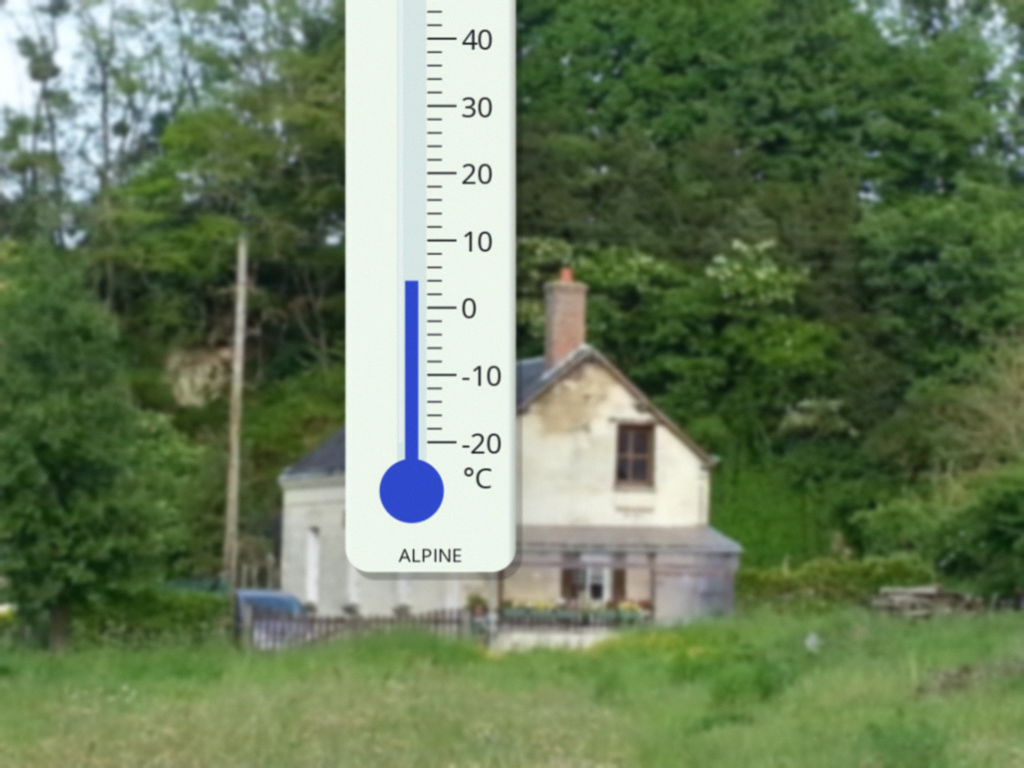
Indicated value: 4°C
